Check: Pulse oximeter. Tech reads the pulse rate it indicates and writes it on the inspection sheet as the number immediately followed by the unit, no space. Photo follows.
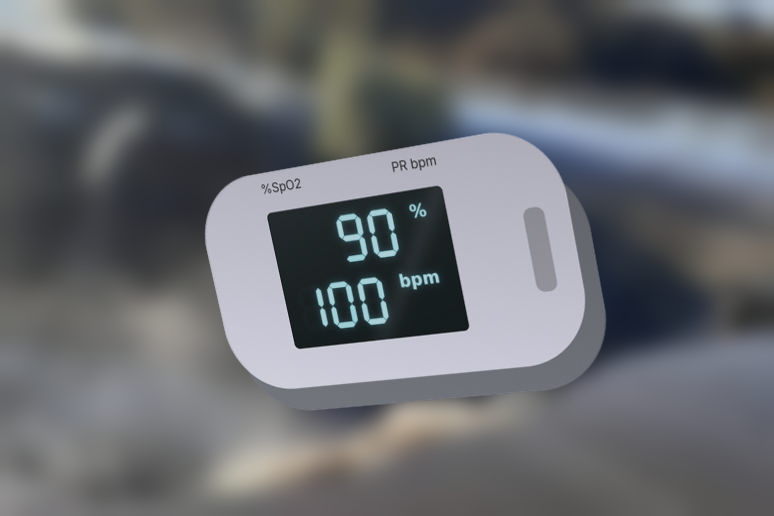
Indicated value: 100bpm
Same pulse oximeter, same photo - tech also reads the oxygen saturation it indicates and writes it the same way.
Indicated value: 90%
